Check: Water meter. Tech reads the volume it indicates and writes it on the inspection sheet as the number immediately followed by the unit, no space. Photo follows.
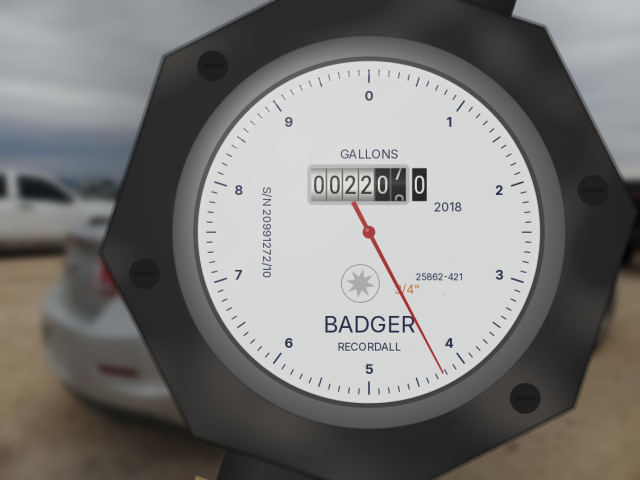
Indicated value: 22074.2gal
